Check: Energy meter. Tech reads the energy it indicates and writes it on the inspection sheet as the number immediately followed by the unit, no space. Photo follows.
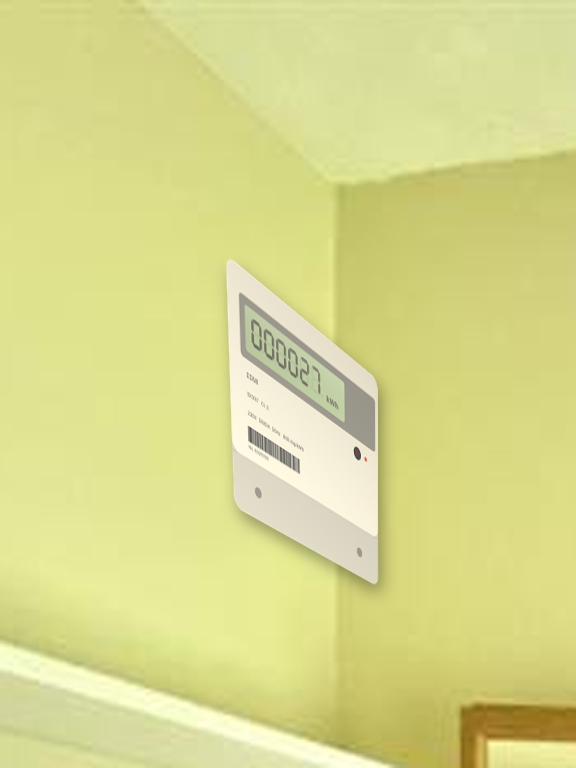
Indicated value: 27kWh
